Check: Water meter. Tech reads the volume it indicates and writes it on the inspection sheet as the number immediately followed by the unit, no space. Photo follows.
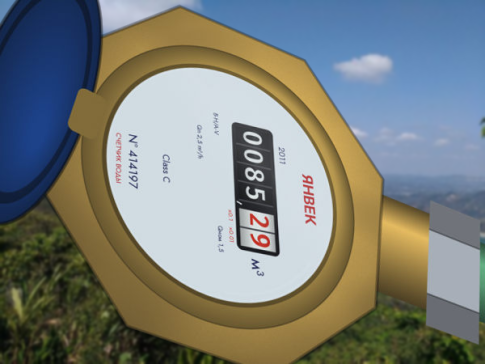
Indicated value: 85.29m³
